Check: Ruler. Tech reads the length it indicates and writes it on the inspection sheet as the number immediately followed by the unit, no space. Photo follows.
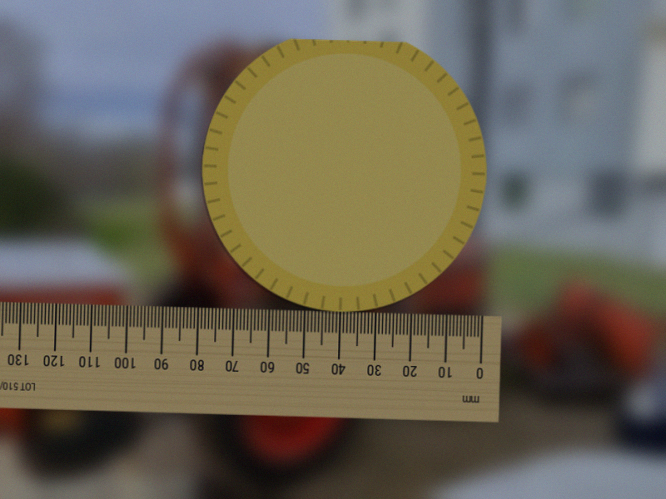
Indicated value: 80mm
